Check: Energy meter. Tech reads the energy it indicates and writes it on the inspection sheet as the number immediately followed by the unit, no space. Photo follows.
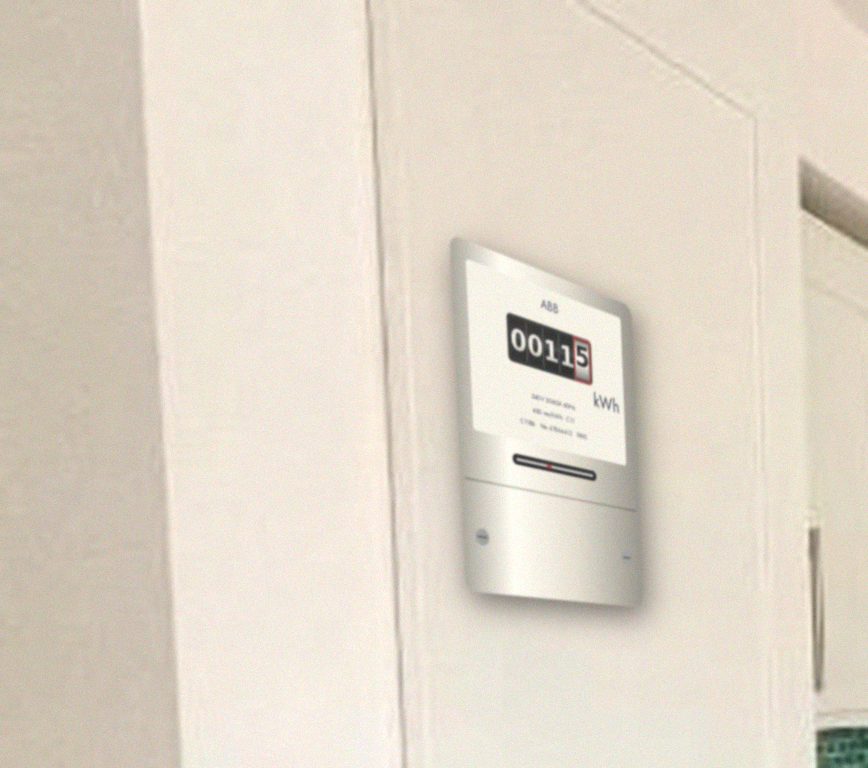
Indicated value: 11.5kWh
